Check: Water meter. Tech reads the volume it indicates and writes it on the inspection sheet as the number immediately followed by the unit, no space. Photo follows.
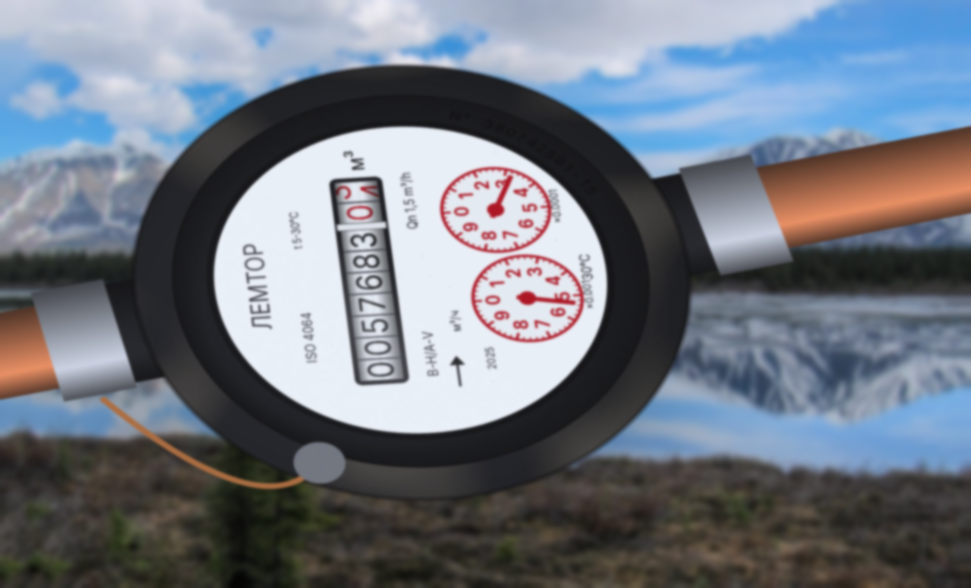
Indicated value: 57683.0353m³
